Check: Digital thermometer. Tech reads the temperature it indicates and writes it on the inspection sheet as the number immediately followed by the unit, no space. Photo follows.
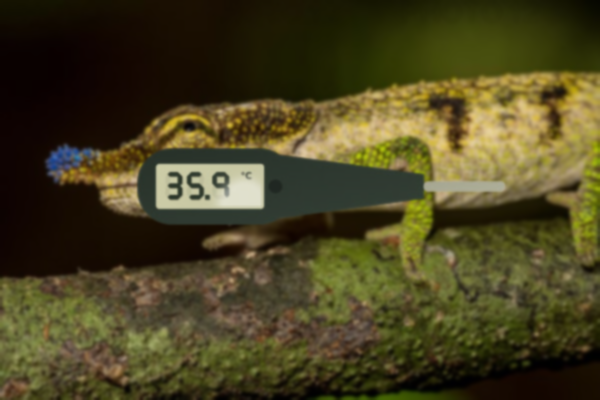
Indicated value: 35.9°C
